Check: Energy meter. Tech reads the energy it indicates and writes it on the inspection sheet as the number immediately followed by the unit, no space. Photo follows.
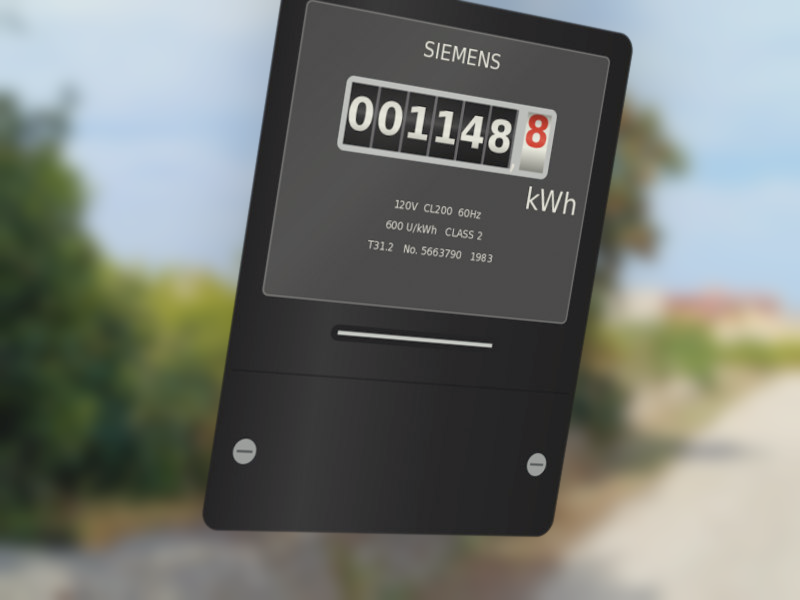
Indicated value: 1148.8kWh
